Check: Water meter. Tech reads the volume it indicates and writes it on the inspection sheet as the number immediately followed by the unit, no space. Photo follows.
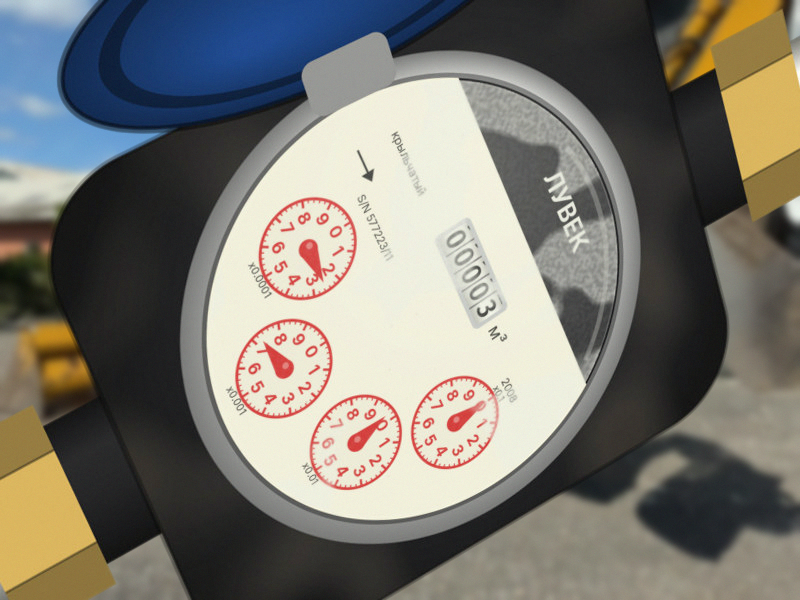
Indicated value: 2.9972m³
